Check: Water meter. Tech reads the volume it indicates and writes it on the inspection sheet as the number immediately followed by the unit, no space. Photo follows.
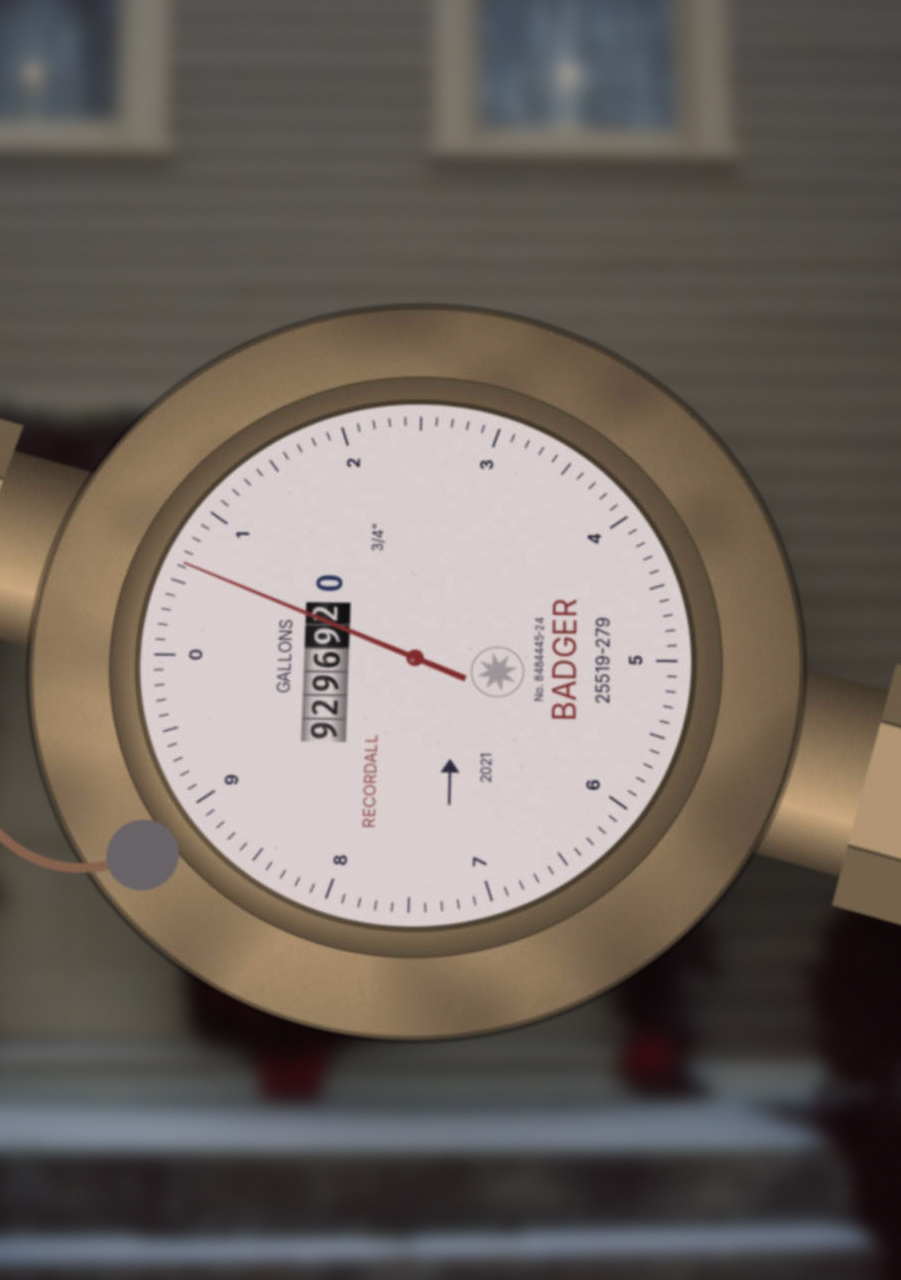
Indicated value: 9296920.6gal
